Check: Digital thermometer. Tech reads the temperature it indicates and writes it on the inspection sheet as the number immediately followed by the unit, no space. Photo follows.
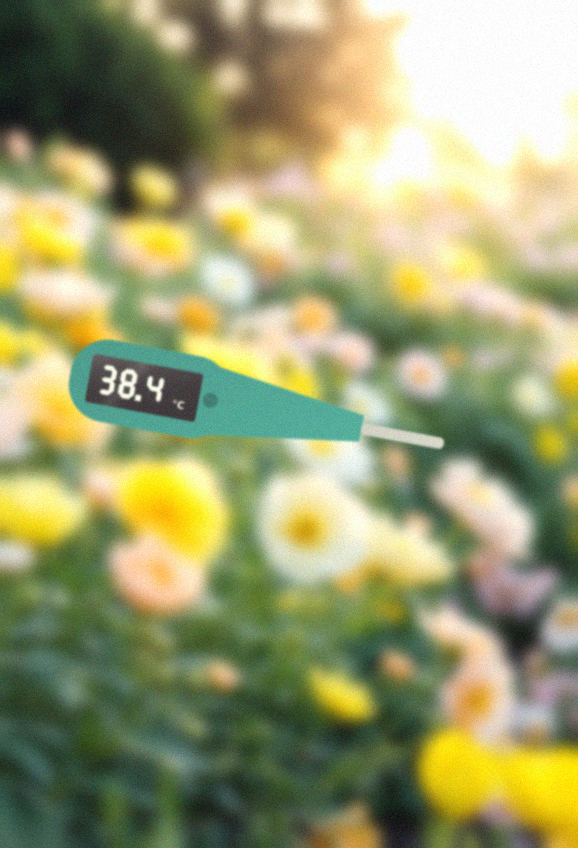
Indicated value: 38.4°C
